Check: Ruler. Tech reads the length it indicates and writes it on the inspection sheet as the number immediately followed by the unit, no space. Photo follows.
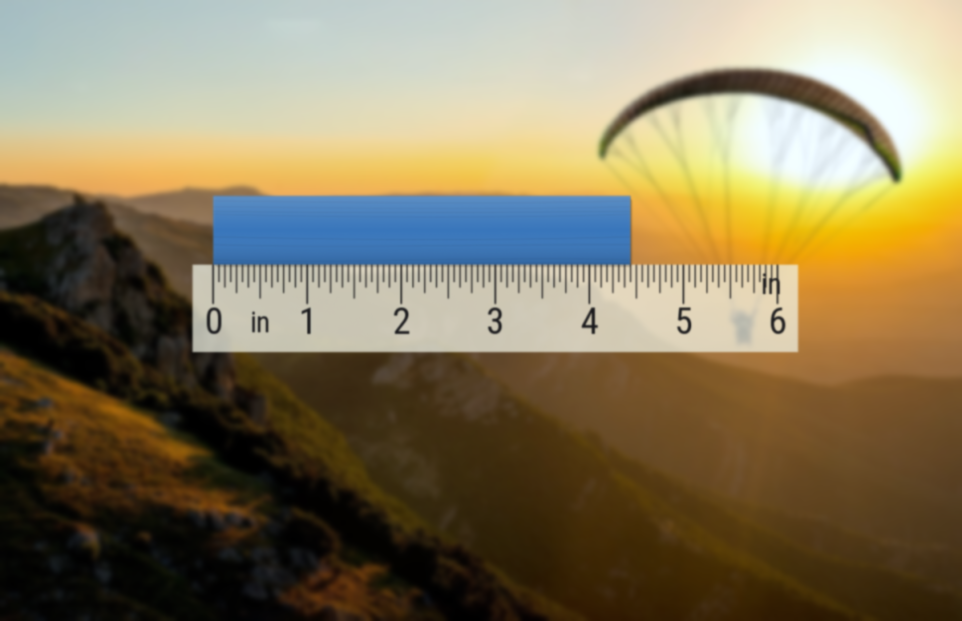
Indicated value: 4.4375in
